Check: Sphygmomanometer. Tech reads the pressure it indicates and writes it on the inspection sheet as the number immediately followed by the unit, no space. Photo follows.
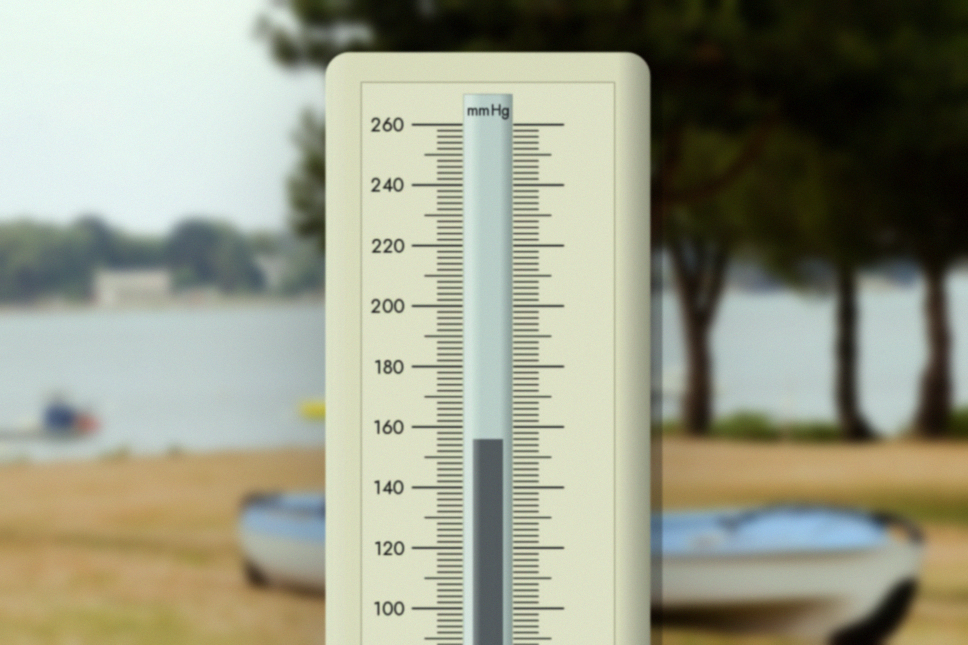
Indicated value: 156mmHg
